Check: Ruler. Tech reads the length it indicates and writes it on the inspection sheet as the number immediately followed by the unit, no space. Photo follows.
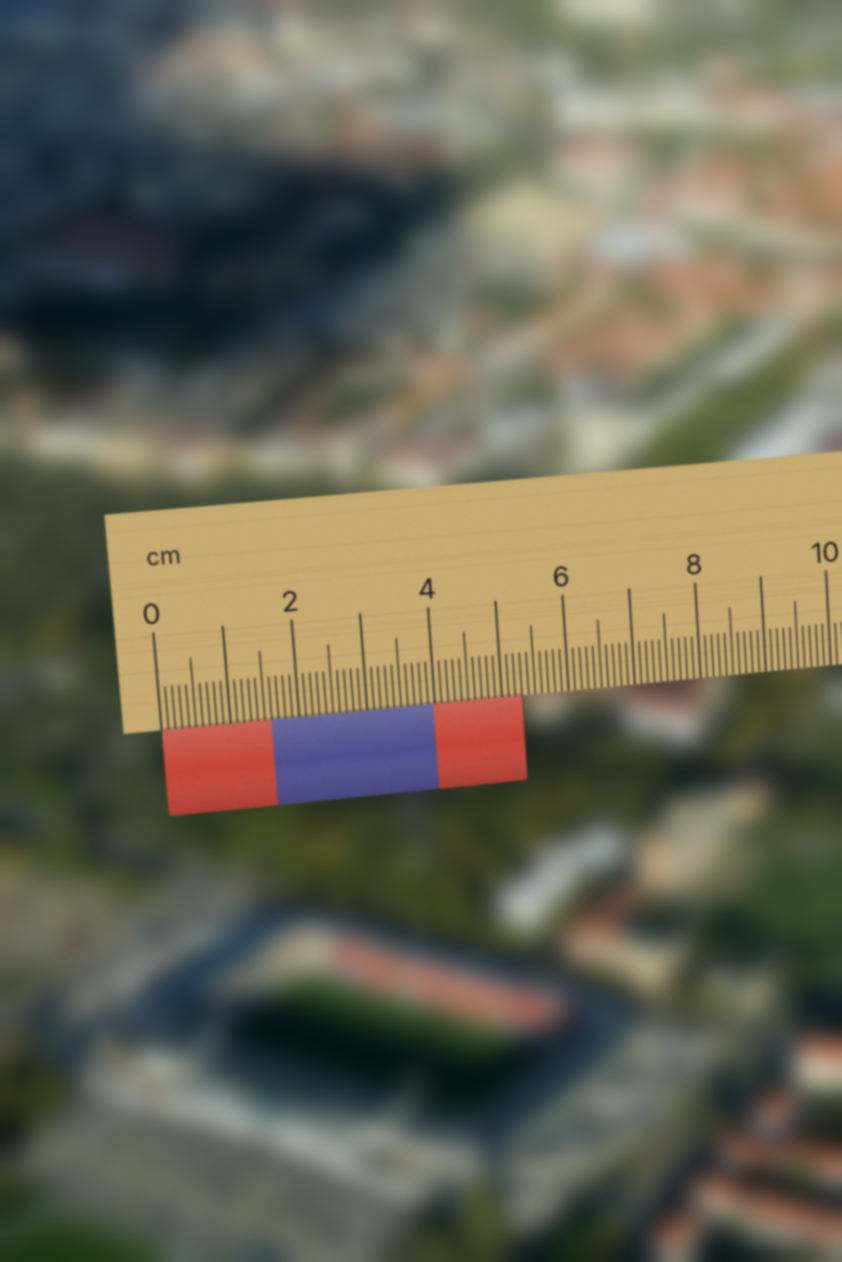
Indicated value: 5.3cm
